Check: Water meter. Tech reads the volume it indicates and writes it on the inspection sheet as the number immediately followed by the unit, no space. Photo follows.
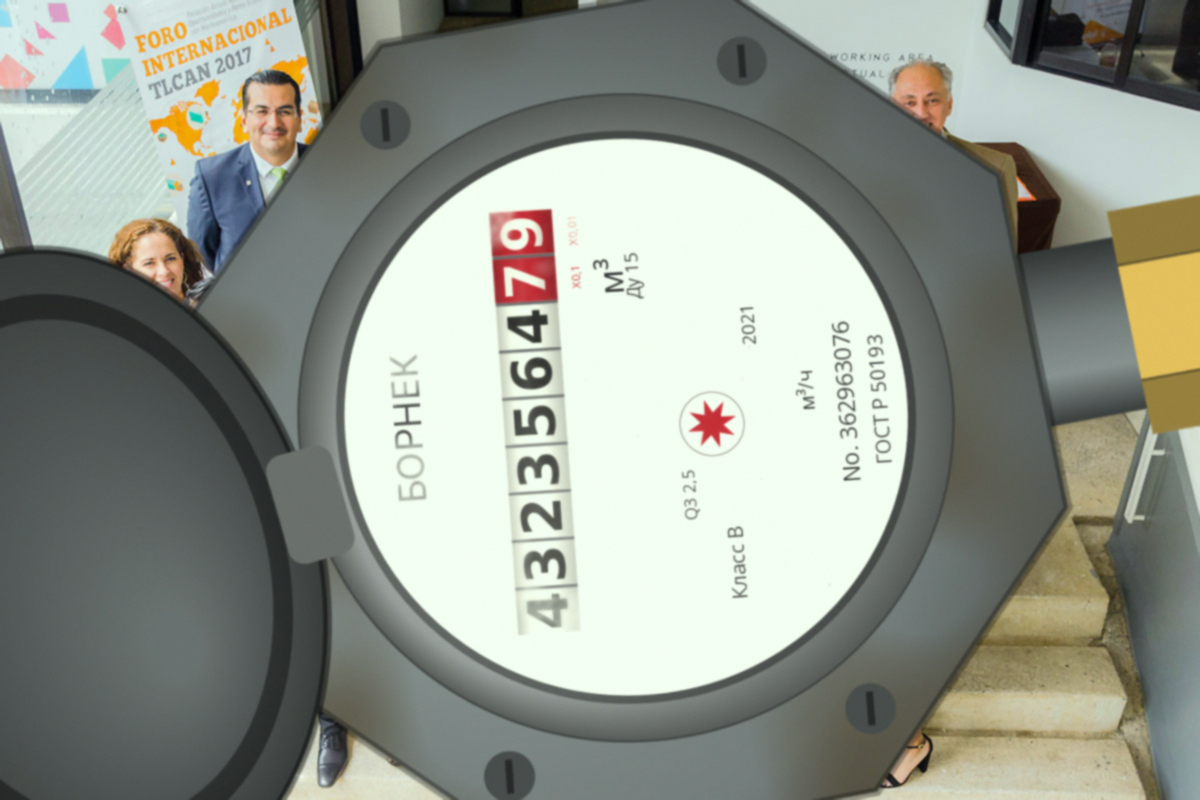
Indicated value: 4323564.79m³
